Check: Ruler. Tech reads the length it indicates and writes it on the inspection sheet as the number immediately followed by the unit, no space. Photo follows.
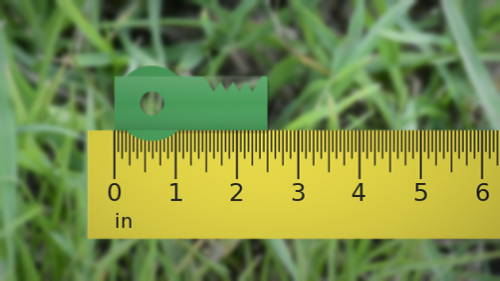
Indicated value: 2.5in
